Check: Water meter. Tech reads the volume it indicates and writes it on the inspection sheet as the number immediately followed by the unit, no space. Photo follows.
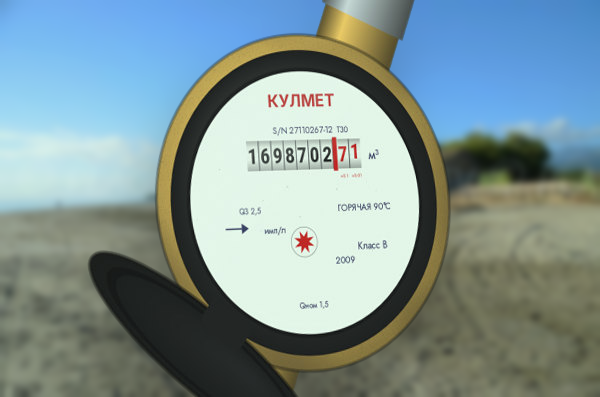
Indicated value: 1698702.71m³
